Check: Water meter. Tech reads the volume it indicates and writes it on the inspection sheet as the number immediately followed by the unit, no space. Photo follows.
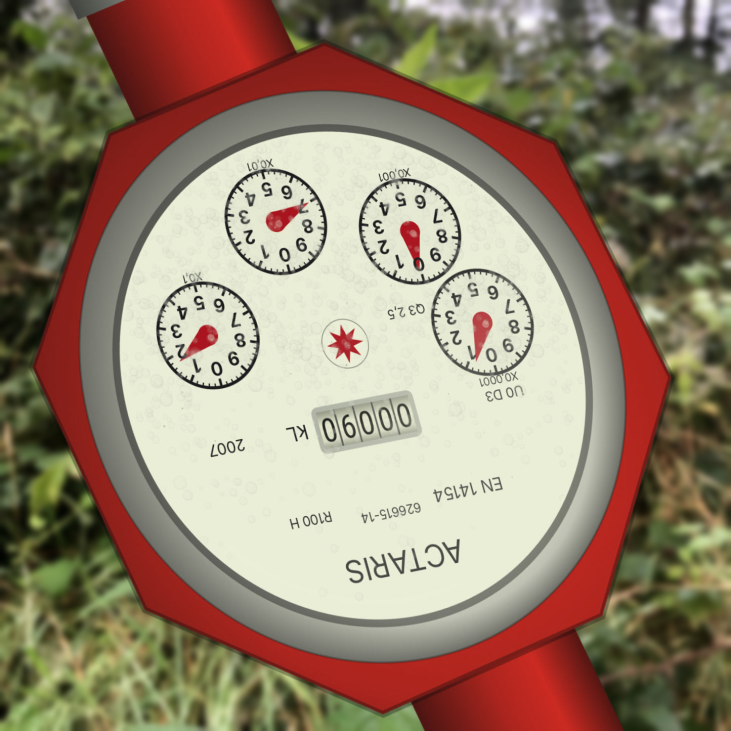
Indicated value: 90.1700kL
